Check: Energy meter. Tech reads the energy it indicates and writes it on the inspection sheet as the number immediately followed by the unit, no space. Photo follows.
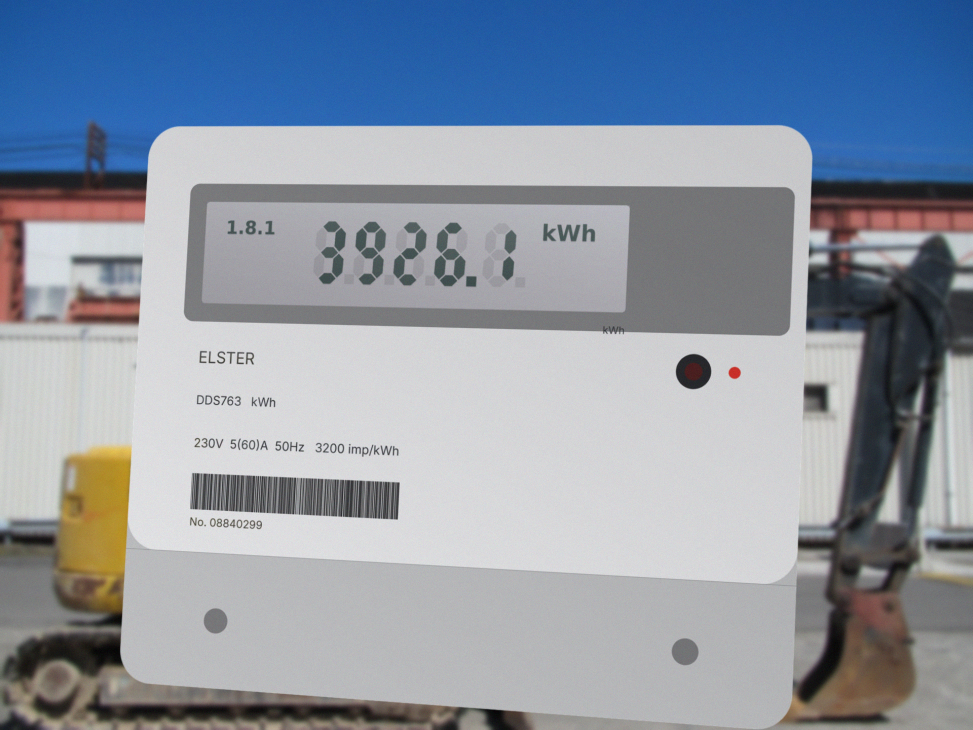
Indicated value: 3926.1kWh
